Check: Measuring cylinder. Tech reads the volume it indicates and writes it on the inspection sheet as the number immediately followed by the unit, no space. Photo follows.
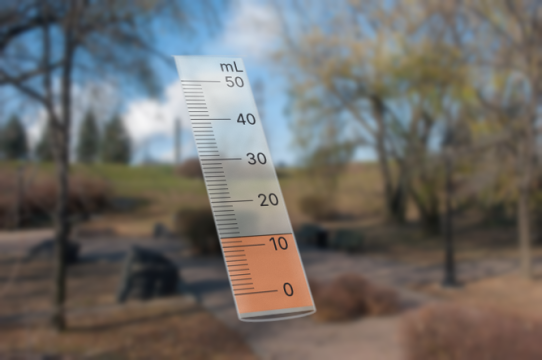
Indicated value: 12mL
